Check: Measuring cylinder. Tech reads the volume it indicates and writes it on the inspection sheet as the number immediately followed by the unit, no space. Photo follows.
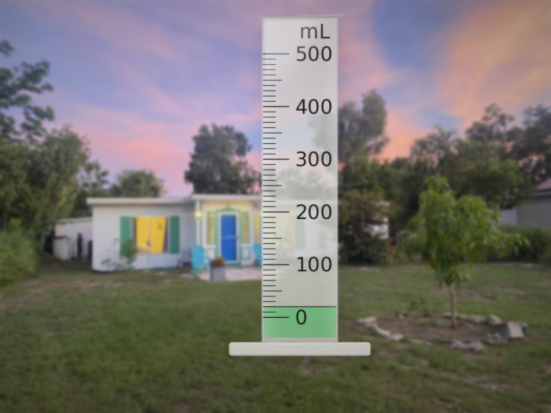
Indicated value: 20mL
